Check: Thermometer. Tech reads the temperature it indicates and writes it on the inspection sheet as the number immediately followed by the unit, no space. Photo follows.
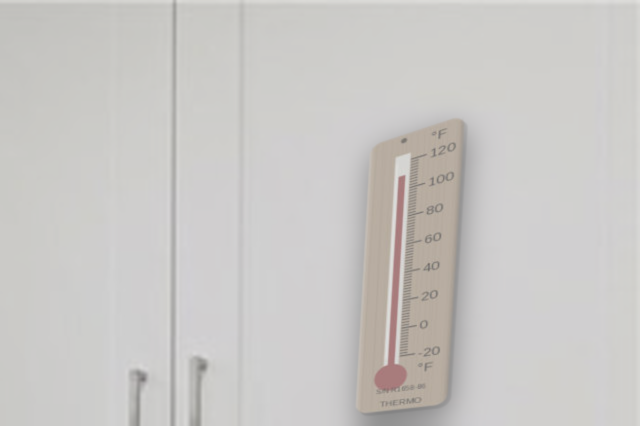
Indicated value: 110°F
